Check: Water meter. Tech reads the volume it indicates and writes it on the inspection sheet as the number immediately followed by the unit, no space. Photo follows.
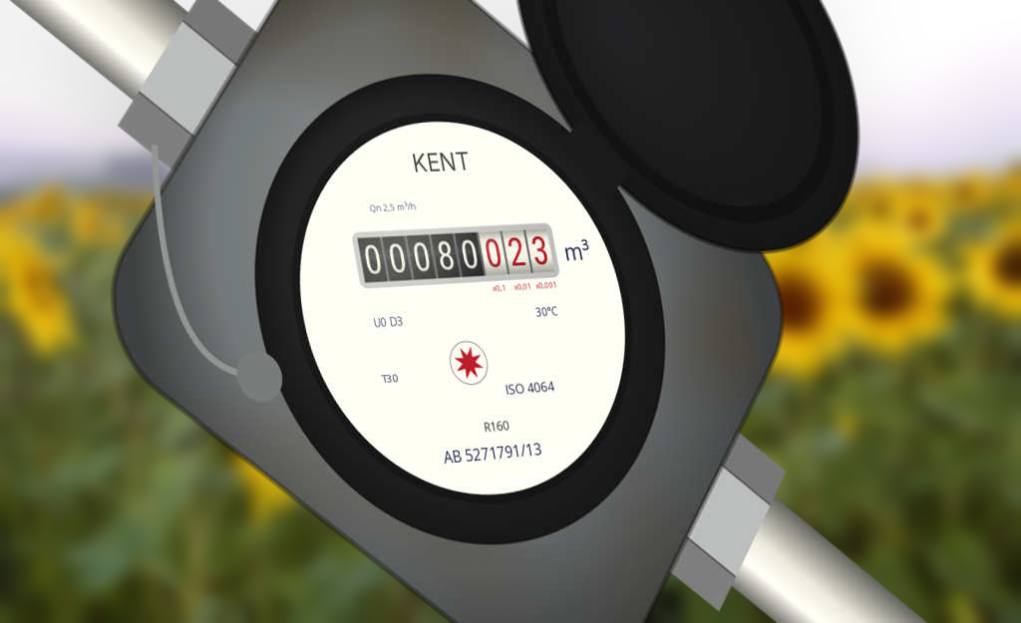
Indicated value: 80.023m³
